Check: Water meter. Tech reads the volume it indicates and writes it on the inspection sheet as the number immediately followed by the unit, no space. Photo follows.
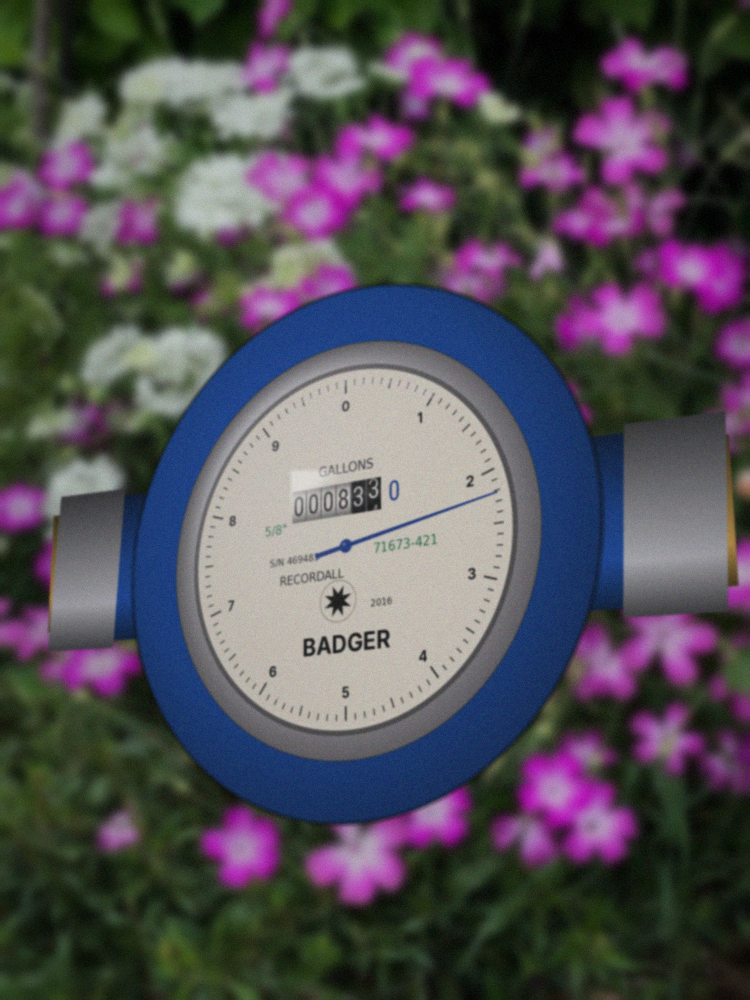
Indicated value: 8332.2gal
